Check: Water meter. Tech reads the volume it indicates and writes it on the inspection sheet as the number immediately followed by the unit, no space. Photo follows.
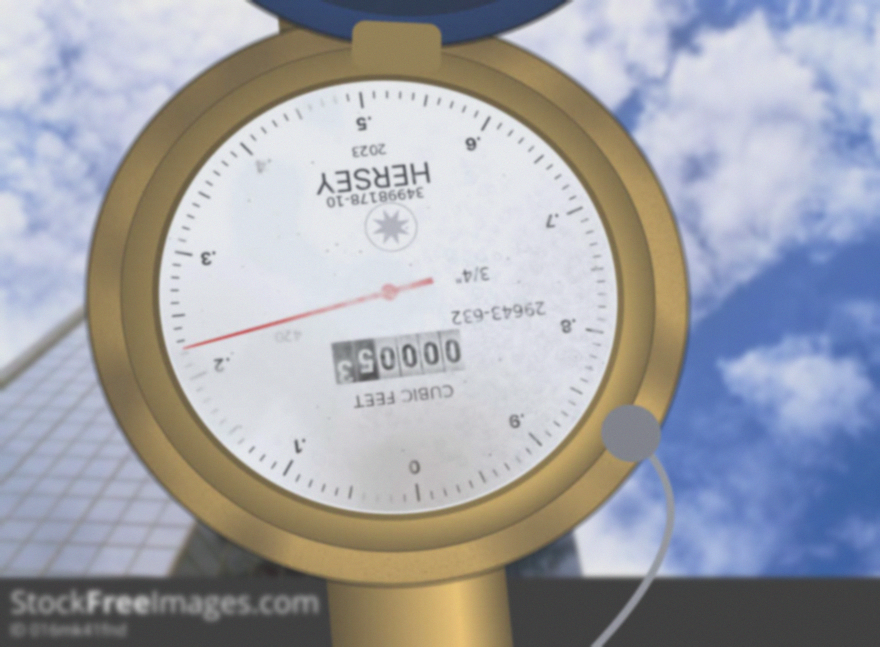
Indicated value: 53.22ft³
